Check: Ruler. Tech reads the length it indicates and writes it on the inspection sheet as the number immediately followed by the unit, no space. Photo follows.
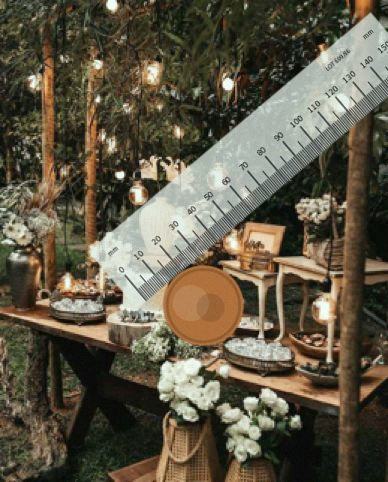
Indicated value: 35mm
